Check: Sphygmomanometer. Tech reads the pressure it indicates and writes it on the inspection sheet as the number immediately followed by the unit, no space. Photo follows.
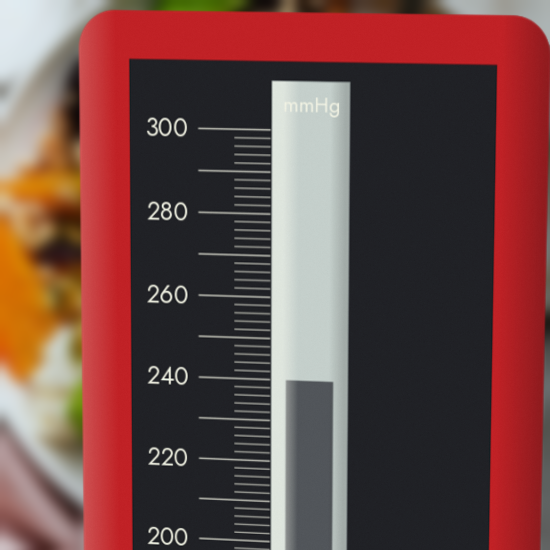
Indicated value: 240mmHg
